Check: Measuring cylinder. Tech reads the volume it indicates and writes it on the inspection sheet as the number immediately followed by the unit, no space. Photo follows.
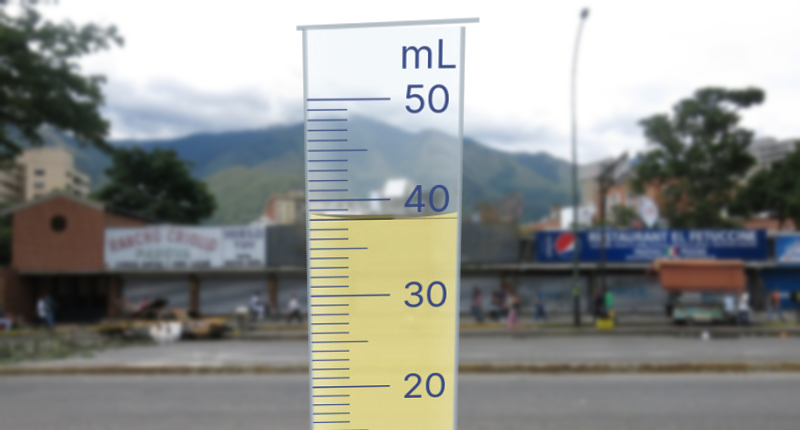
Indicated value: 38mL
